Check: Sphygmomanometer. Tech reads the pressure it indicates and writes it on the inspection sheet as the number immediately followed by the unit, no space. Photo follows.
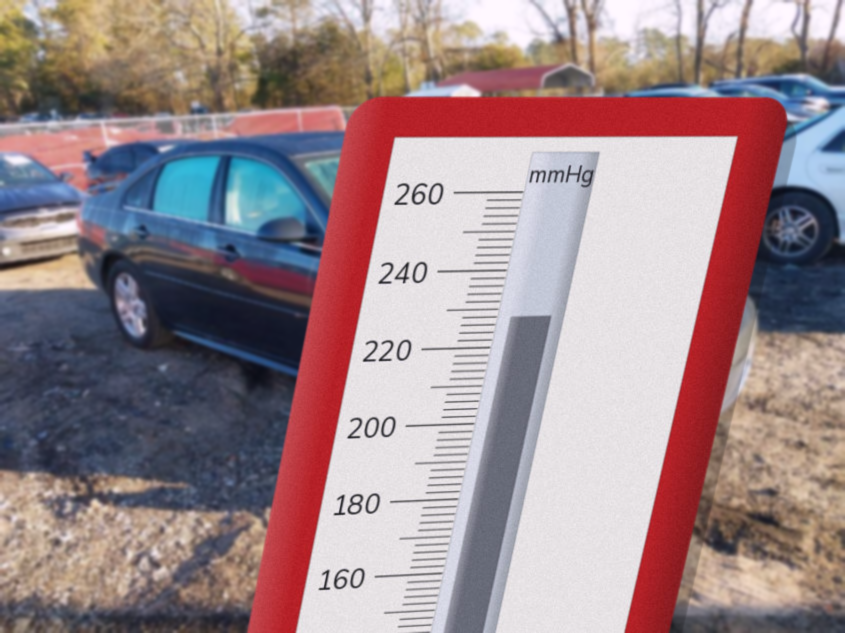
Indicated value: 228mmHg
